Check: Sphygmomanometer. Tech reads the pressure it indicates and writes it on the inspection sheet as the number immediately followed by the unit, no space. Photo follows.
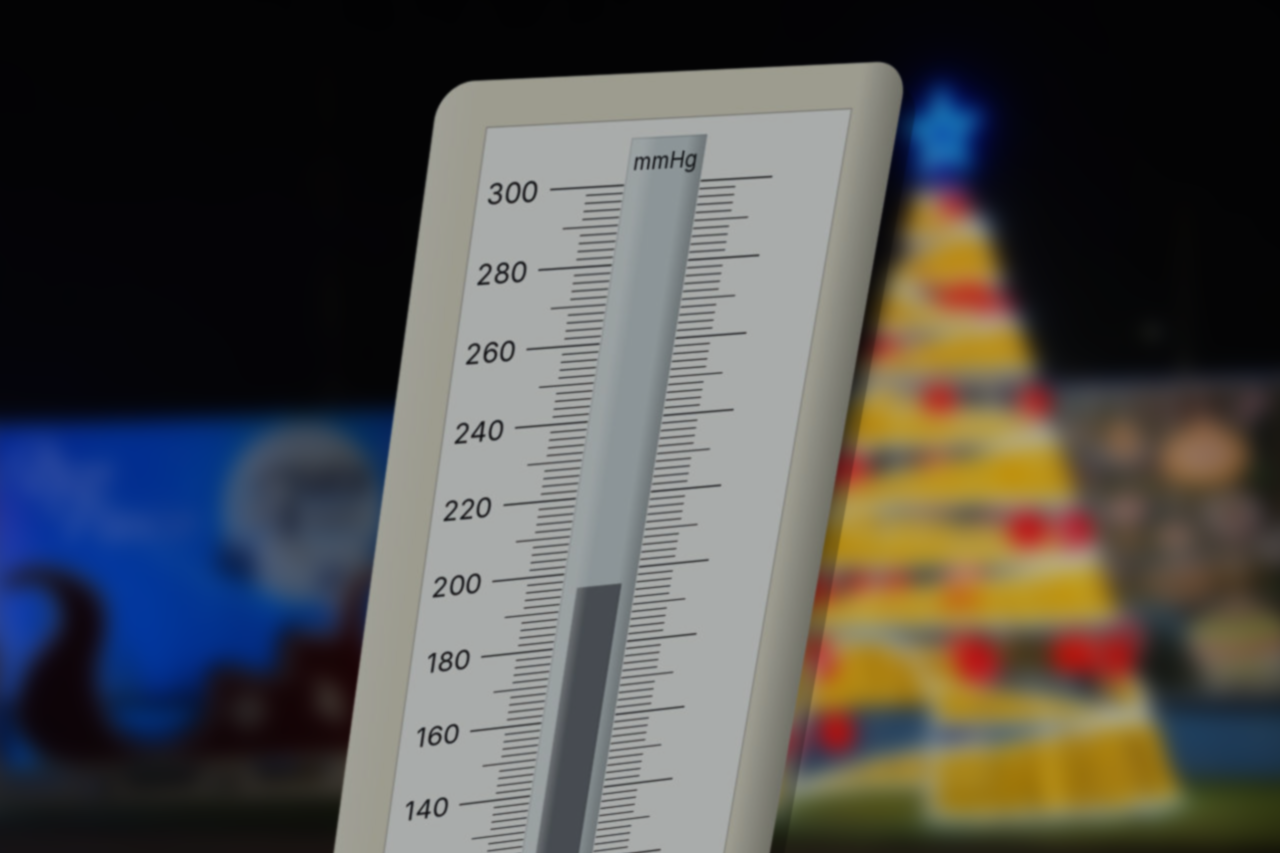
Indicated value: 196mmHg
